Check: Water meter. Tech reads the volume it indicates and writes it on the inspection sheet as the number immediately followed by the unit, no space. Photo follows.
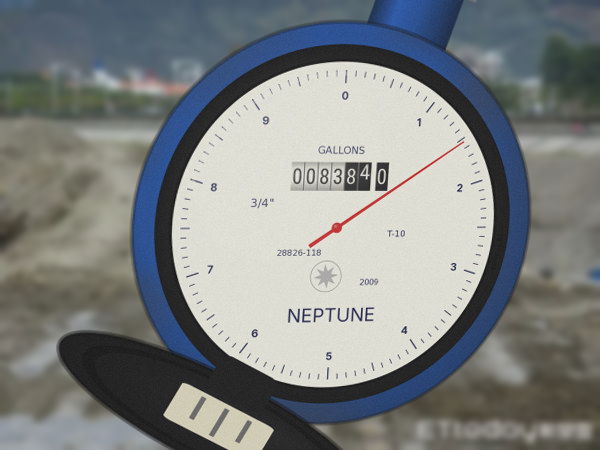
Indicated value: 83841.5gal
